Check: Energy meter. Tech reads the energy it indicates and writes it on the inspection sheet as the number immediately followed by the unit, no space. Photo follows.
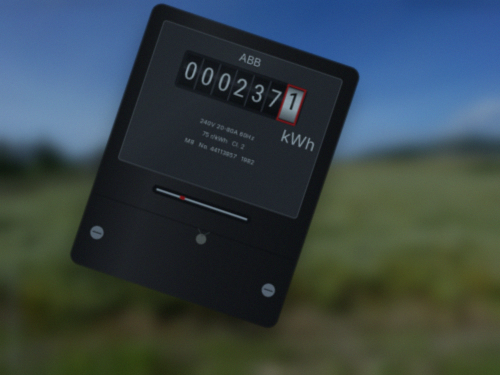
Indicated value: 237.1kWh
